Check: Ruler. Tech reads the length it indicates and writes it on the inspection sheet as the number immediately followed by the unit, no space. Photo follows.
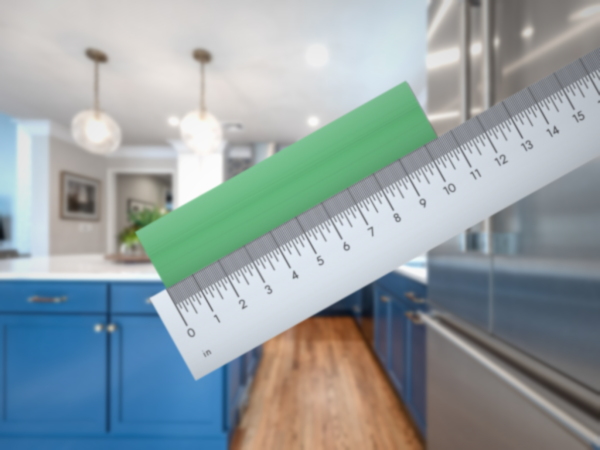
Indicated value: 10.5in
